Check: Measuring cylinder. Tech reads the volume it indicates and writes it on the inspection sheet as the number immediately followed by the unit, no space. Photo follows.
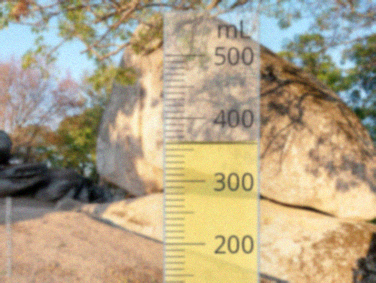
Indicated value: 360mL
